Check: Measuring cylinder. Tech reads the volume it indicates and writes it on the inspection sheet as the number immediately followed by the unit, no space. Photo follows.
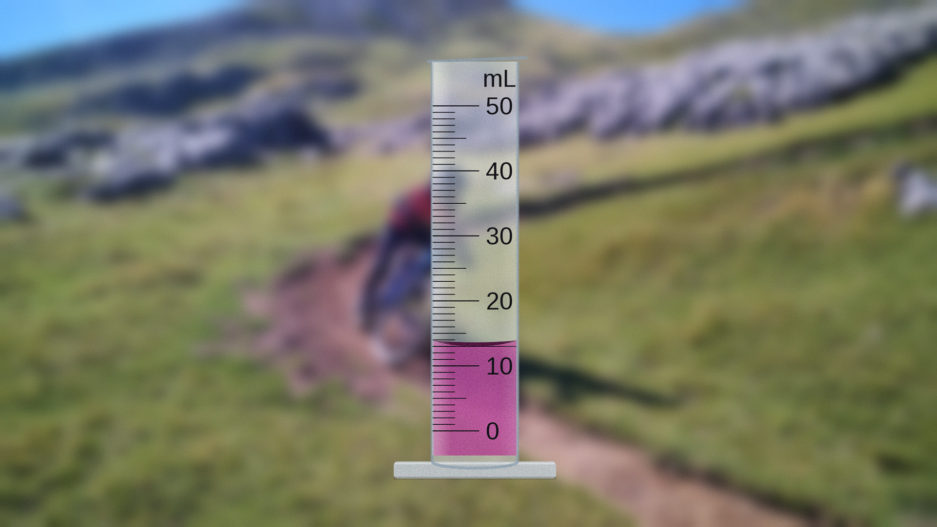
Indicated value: 13mL
